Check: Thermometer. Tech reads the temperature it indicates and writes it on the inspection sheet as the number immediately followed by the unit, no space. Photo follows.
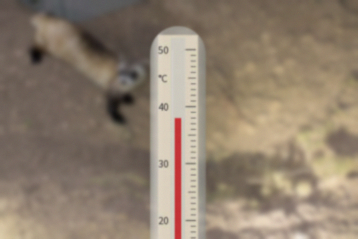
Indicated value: 38°C
